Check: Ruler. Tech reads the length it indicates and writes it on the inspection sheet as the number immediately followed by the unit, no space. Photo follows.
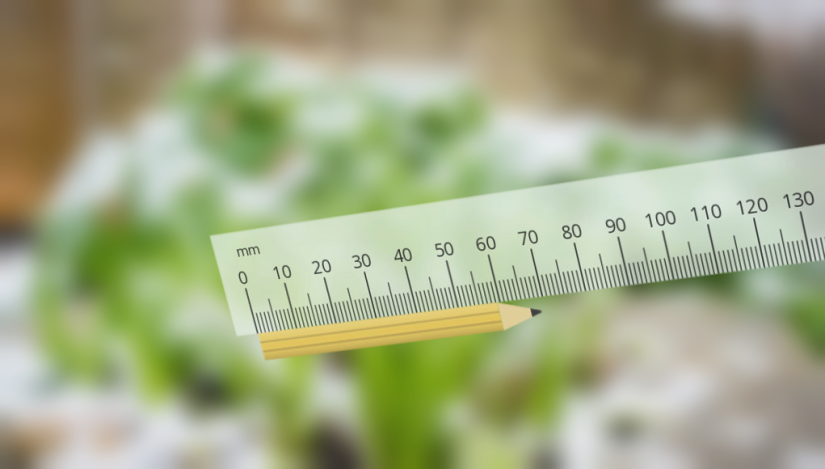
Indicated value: 69mm
